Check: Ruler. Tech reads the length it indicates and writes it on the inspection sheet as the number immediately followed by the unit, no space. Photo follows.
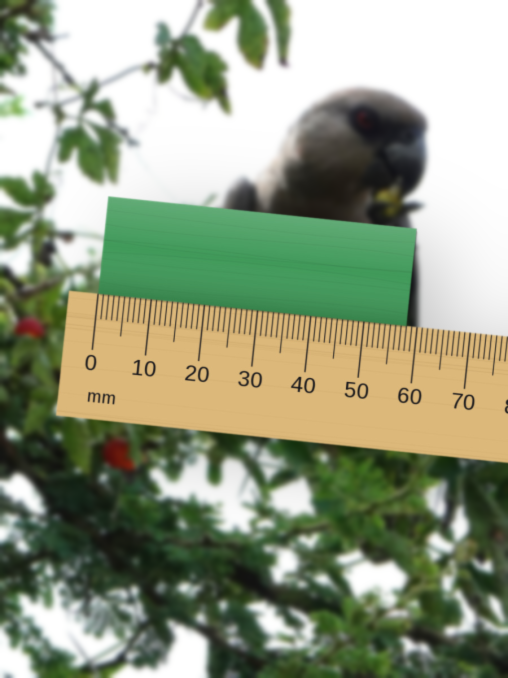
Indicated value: 58mm
